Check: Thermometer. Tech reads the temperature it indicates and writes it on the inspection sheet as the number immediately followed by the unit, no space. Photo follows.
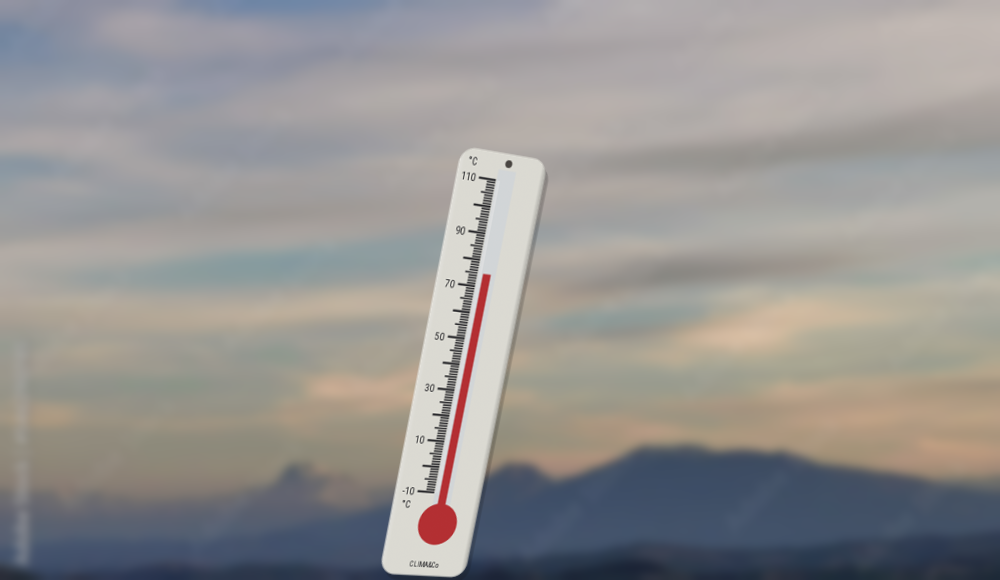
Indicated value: 75°C
